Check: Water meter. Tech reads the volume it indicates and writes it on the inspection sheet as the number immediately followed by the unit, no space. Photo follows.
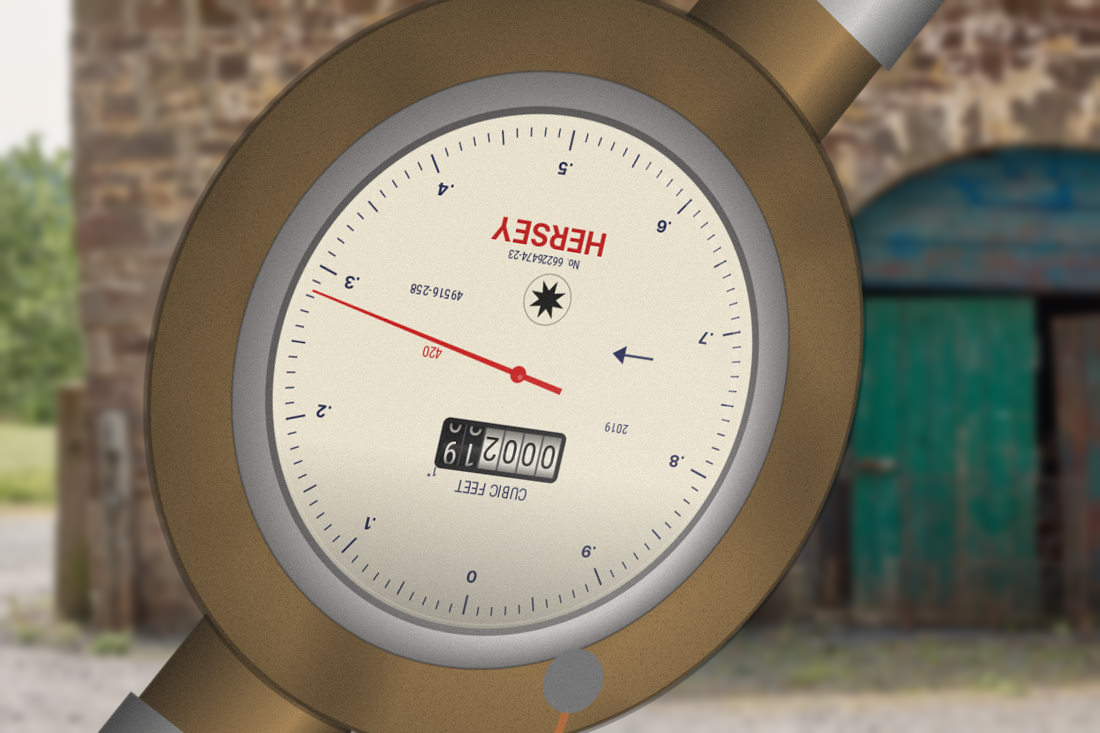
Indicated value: 219.28ft³
